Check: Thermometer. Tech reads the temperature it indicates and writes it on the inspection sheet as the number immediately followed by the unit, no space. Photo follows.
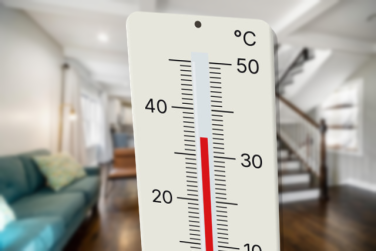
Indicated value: 34°C
